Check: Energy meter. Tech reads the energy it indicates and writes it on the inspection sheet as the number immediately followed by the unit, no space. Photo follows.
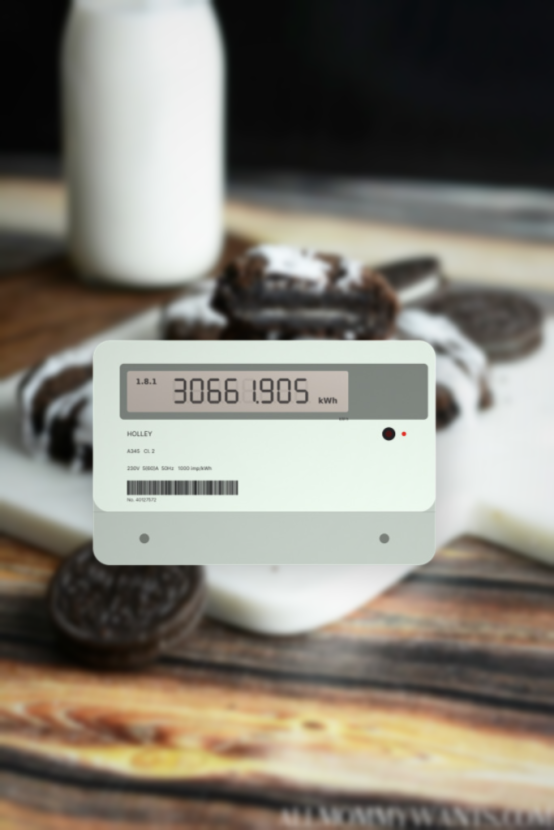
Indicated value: 30661.905kWh
